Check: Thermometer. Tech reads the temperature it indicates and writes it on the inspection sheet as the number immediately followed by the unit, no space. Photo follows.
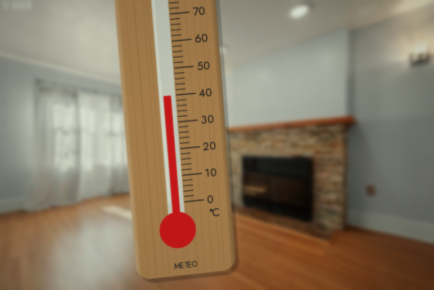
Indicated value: 40°C
